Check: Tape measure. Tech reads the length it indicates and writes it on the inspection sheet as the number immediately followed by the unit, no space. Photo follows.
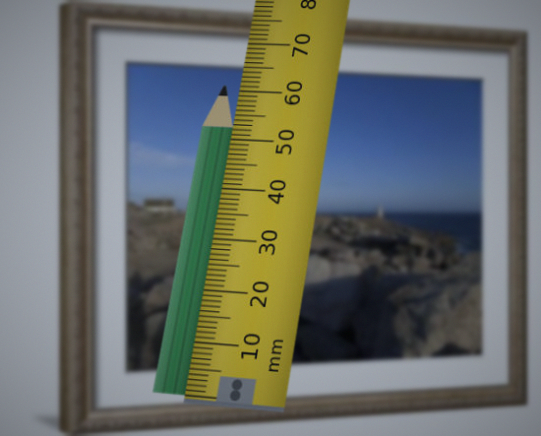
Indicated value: 61mm
